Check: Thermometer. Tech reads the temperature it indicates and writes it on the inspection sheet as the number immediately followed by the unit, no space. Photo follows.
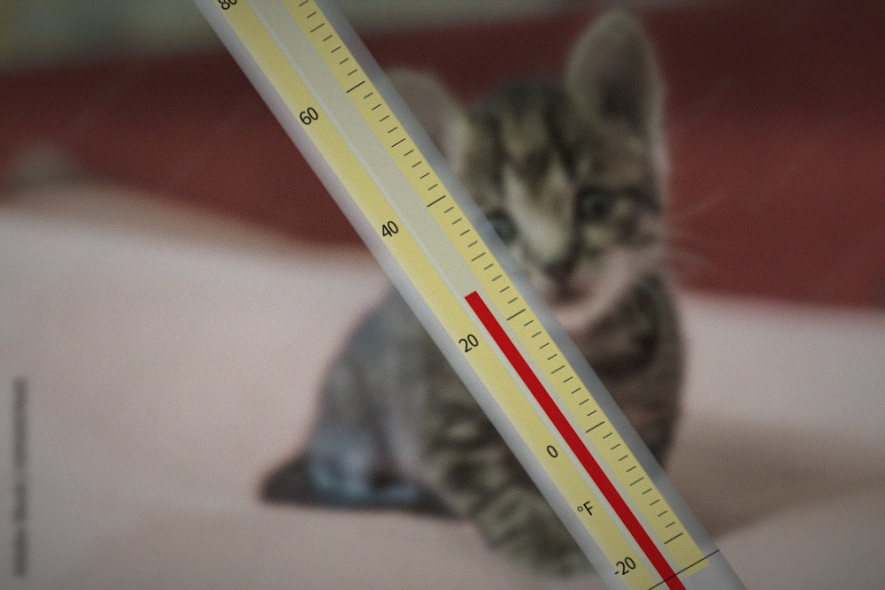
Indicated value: 26°F
